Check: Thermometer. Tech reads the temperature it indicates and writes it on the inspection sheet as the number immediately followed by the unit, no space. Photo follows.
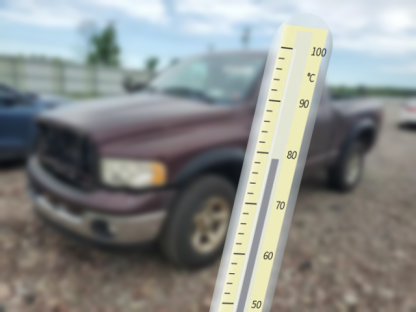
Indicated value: 79°C
